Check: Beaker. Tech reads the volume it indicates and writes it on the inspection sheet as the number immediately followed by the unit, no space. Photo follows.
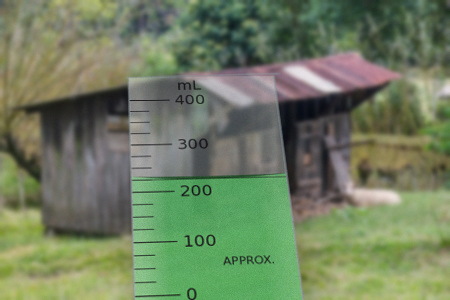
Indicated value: 225mL
